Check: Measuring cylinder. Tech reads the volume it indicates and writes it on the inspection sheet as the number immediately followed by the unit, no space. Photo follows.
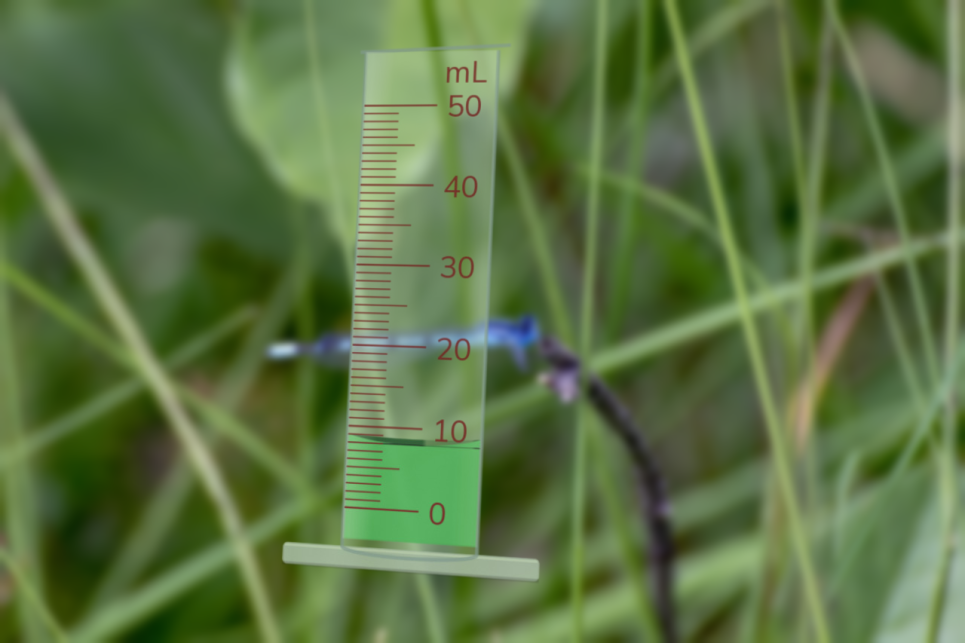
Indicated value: 8mL
